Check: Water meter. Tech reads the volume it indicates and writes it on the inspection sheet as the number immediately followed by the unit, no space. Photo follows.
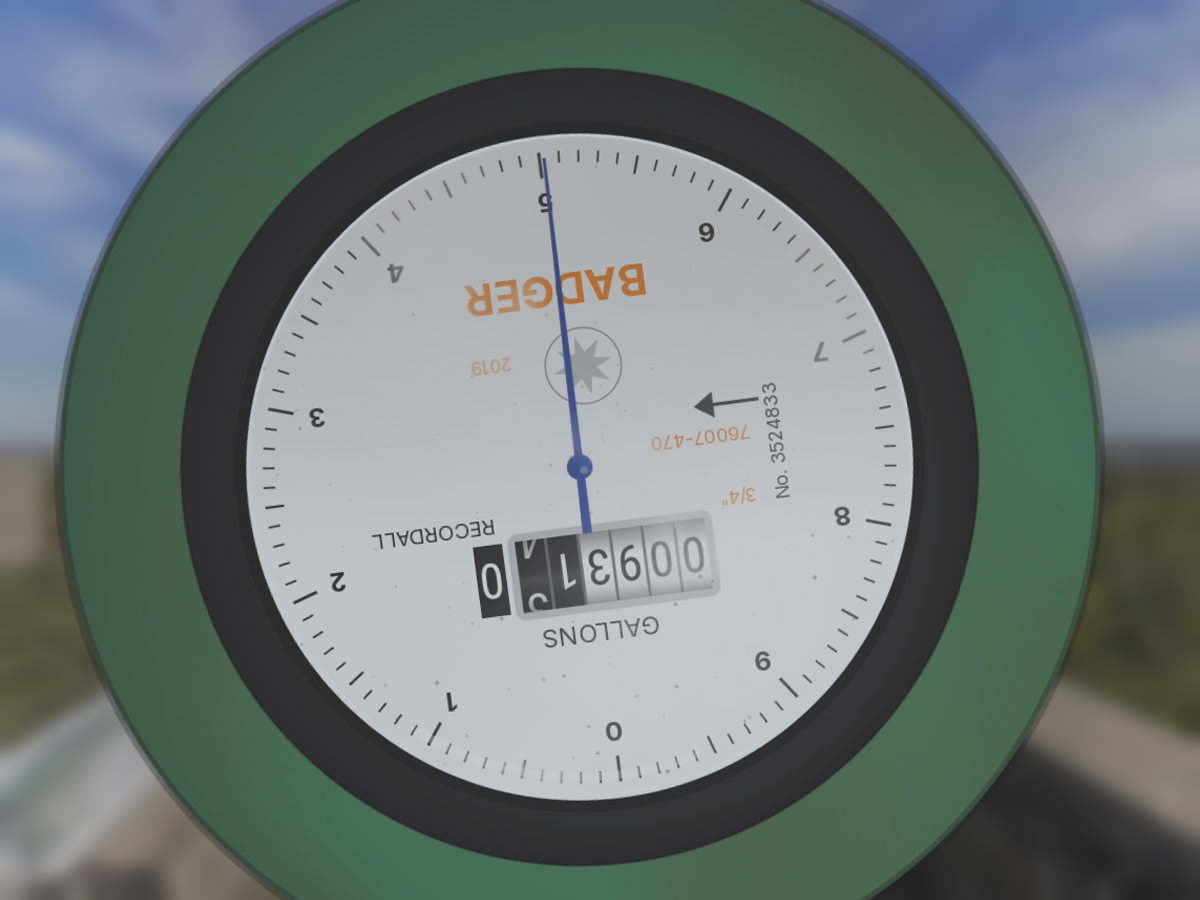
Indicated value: 93135.0gal
